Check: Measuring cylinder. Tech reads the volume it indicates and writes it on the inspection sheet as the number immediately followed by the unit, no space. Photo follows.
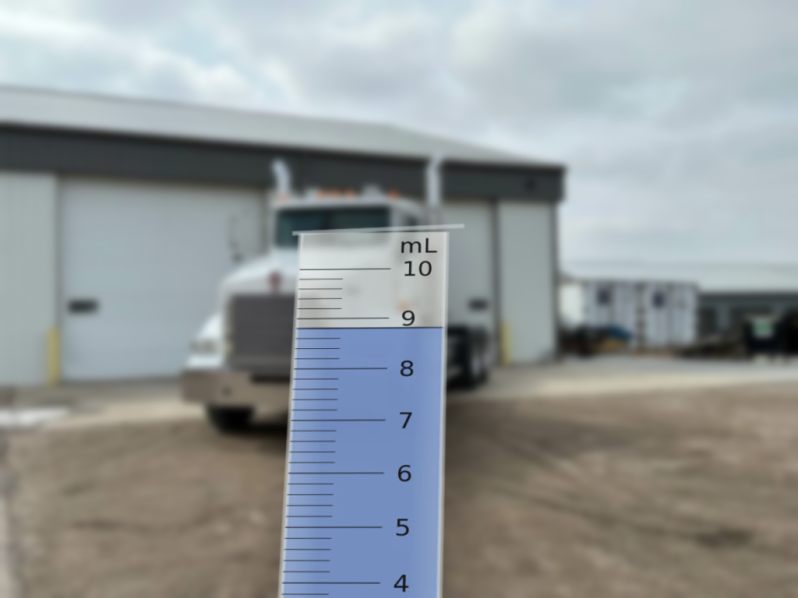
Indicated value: 8.8mL
